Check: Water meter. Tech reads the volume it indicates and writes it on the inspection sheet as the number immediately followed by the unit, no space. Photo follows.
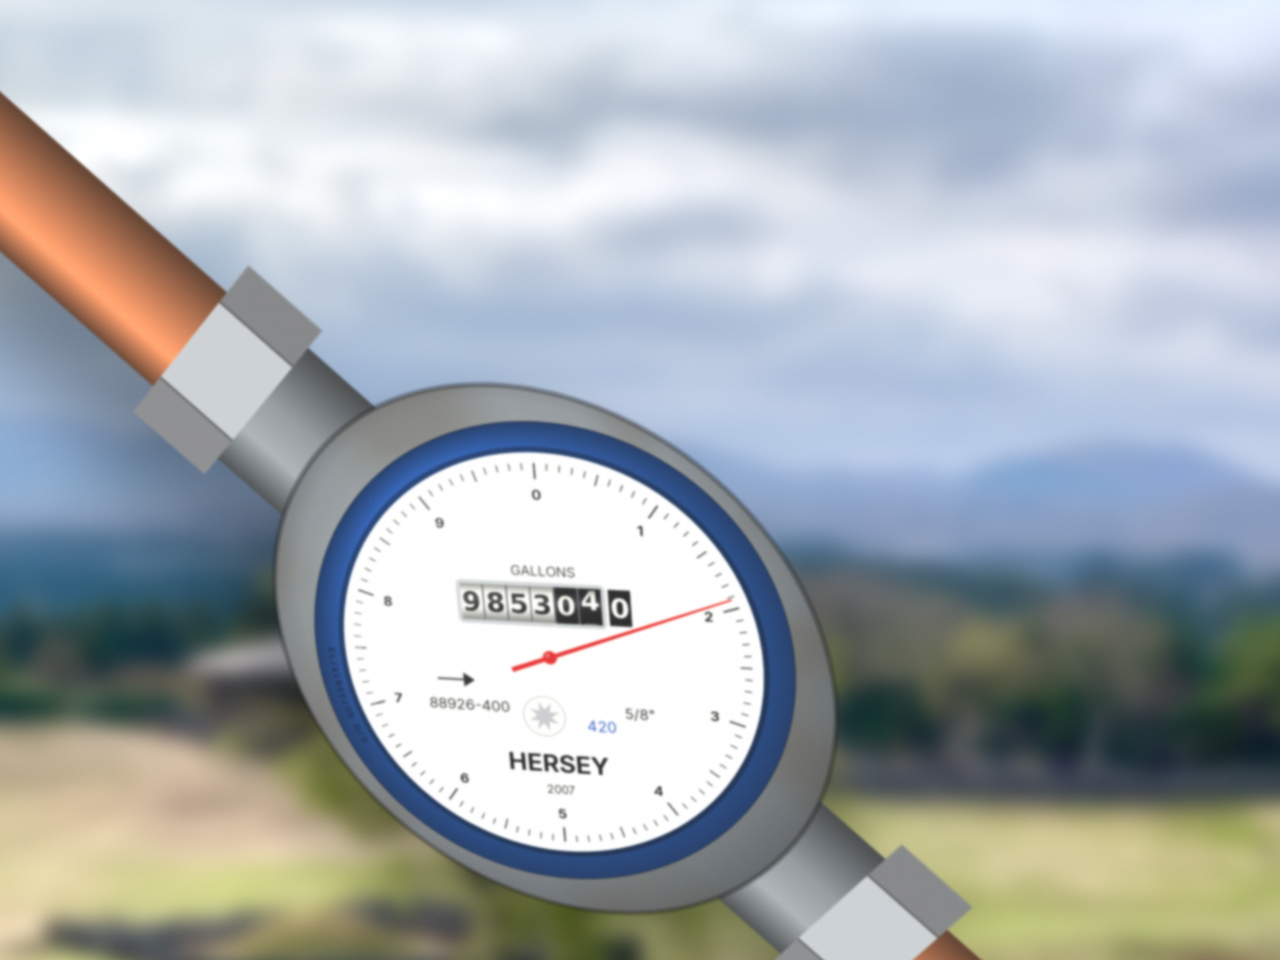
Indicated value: 9853041.9gal
